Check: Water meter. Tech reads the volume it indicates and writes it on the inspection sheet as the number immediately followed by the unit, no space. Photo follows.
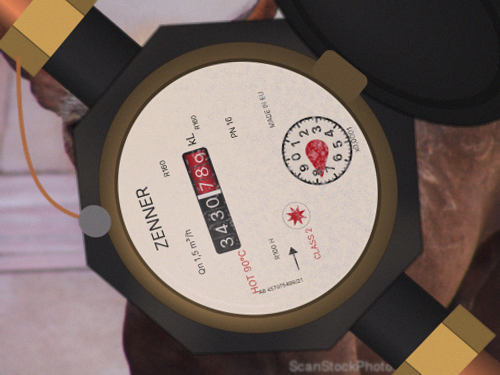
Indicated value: 3430.7887kL
